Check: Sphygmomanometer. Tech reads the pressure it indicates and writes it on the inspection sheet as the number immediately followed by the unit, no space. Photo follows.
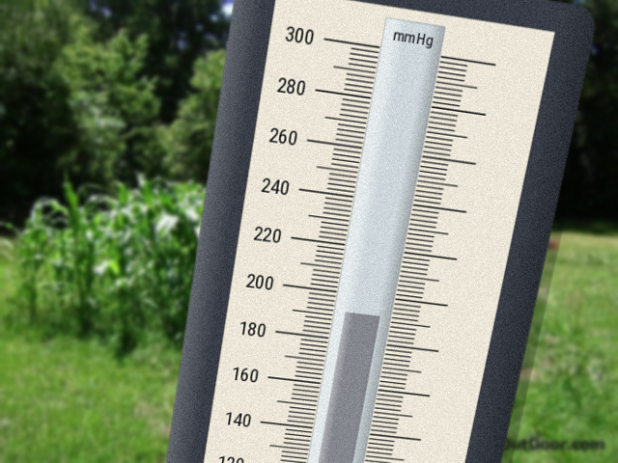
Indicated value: 192mmHg
